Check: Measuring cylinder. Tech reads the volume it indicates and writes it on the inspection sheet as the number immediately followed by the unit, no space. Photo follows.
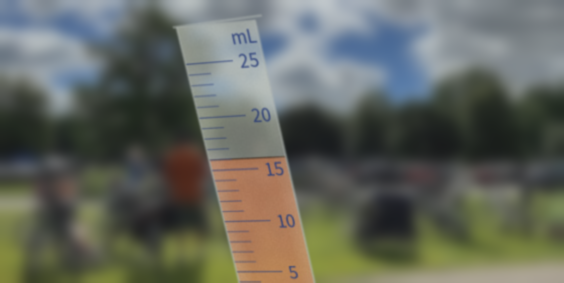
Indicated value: 16mL
